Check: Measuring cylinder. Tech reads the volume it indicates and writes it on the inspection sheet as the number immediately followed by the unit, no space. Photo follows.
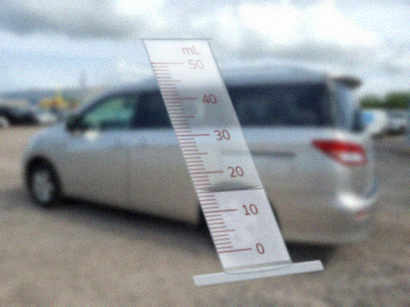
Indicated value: 15mL
